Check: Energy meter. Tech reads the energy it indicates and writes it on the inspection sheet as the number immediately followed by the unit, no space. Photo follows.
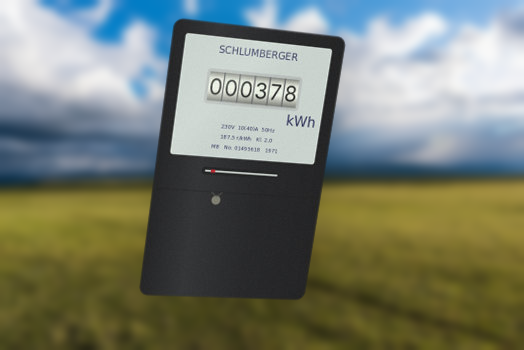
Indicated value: 378kWh
